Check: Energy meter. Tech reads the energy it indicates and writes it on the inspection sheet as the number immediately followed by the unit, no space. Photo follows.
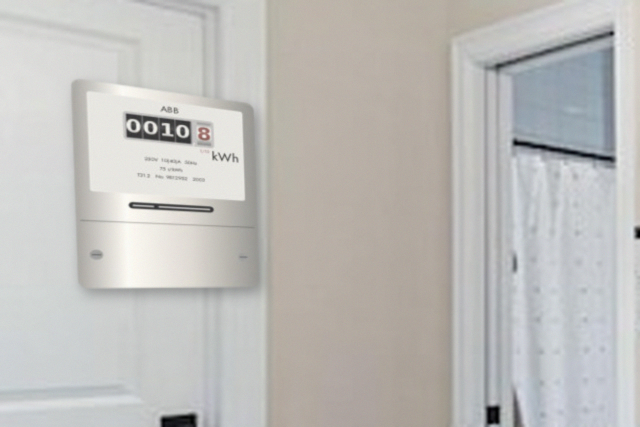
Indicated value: 10.8kWh
